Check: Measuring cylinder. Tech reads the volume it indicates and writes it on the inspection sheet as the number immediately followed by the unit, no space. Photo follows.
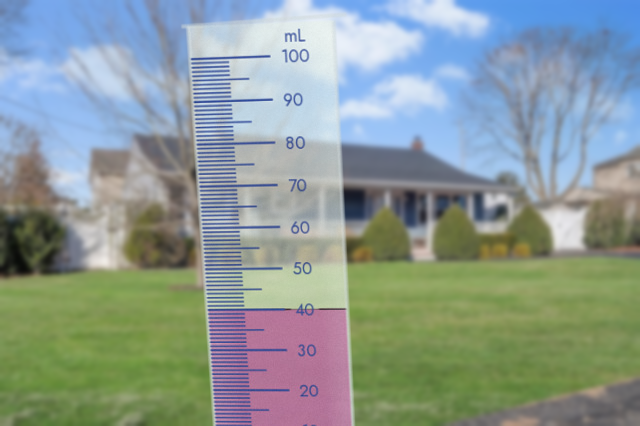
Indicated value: 40mL
